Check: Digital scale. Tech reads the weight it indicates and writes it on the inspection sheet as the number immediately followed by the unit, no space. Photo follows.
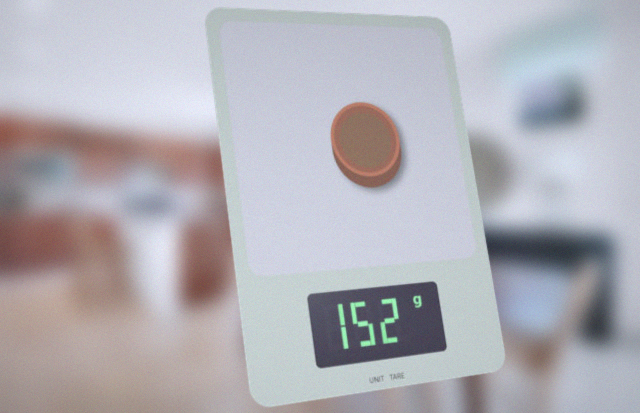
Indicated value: 152g
